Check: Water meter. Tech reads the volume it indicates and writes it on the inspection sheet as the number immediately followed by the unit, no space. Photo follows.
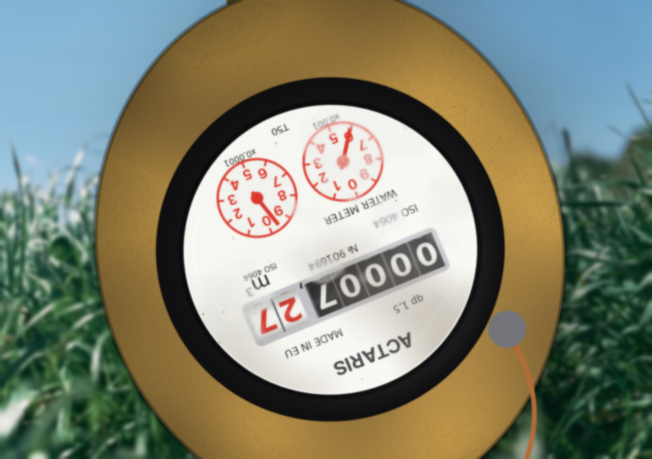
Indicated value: 7.2759m³
